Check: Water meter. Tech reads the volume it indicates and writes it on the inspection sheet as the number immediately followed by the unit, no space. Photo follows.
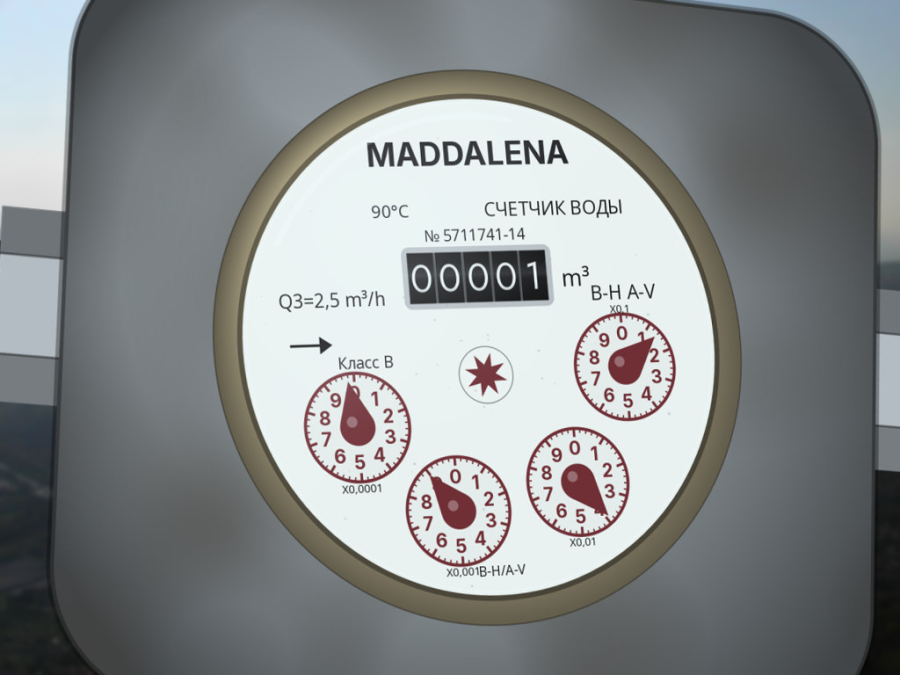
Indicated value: 1.1389m³
